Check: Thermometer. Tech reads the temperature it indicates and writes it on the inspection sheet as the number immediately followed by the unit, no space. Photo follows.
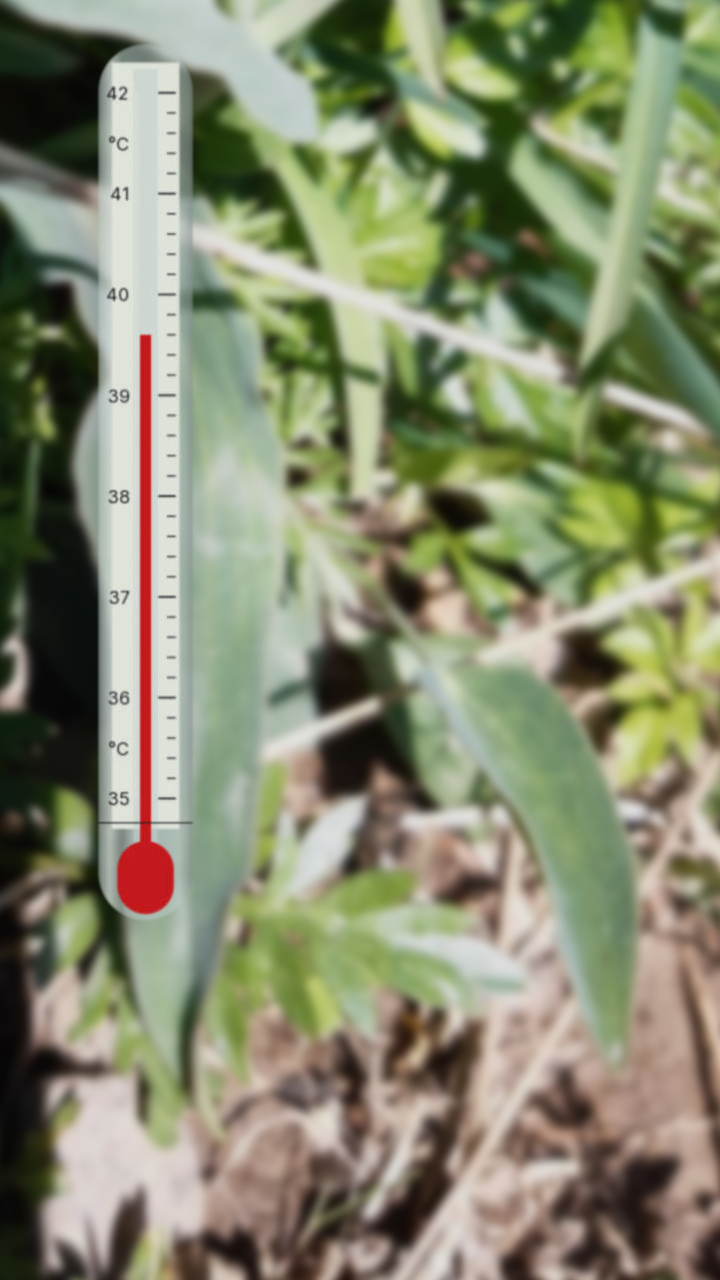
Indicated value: 39.6°C
